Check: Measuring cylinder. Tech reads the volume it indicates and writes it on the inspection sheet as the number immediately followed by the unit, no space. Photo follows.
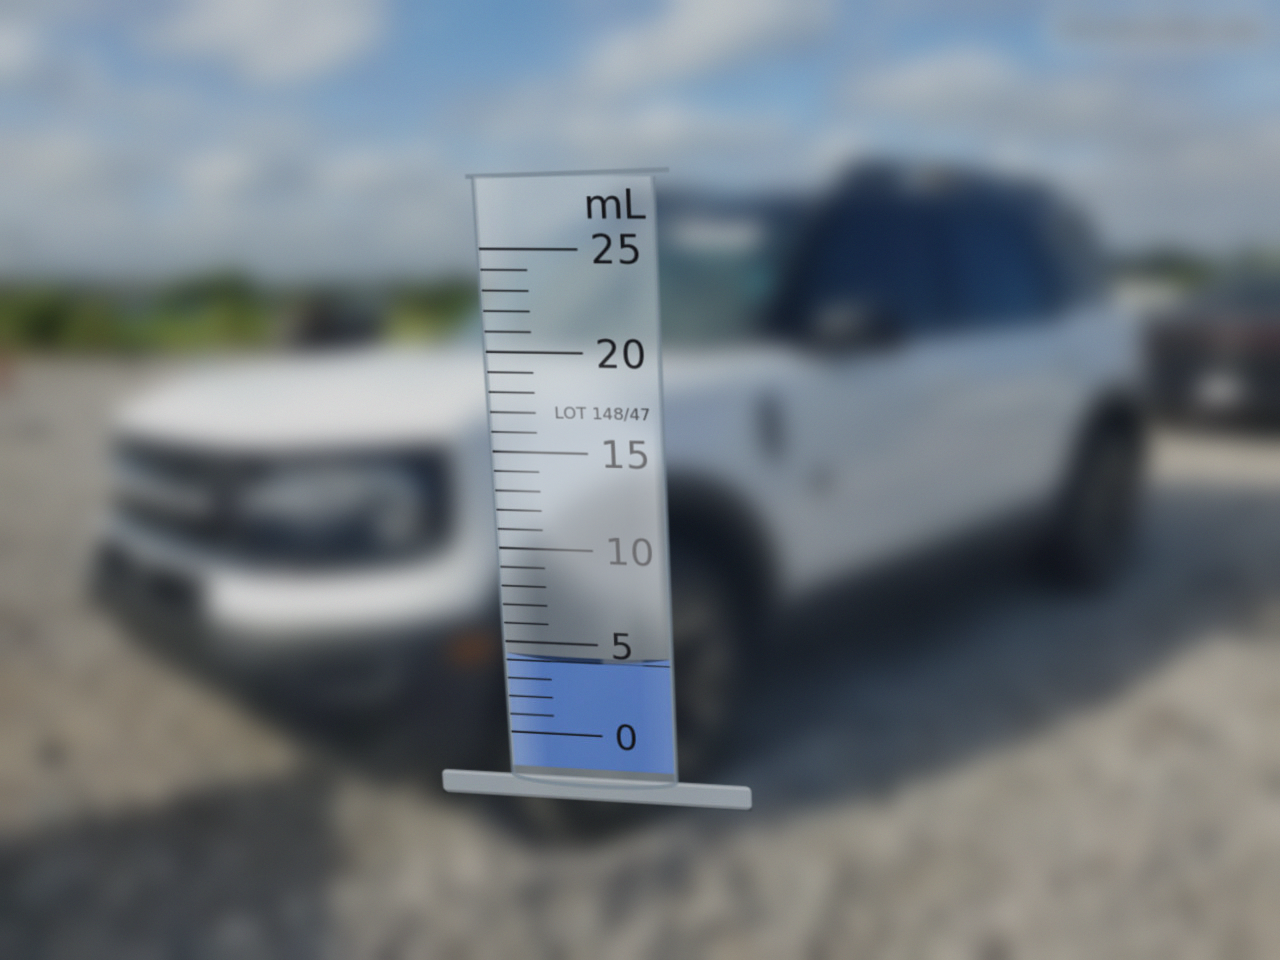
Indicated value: 4mL
